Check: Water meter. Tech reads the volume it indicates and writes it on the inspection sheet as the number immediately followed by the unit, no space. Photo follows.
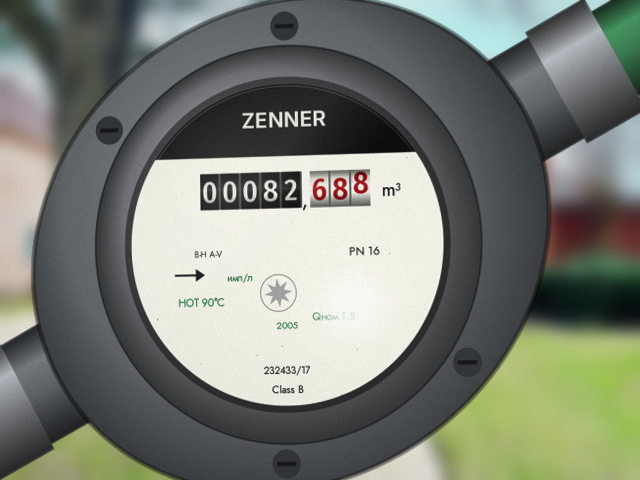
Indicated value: 82.688m³
